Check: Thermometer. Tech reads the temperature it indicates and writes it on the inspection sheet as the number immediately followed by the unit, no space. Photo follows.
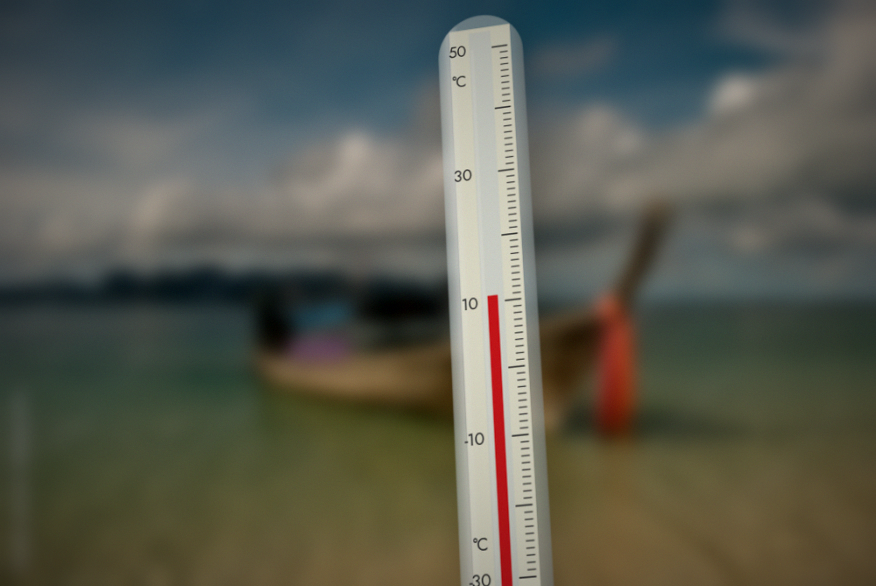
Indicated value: 11°C
